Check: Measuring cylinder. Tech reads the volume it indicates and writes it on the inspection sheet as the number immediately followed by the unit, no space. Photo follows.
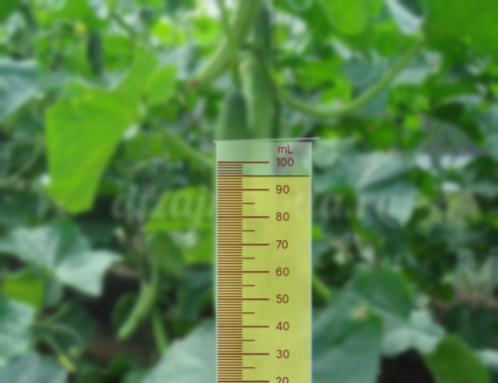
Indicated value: 95mL
